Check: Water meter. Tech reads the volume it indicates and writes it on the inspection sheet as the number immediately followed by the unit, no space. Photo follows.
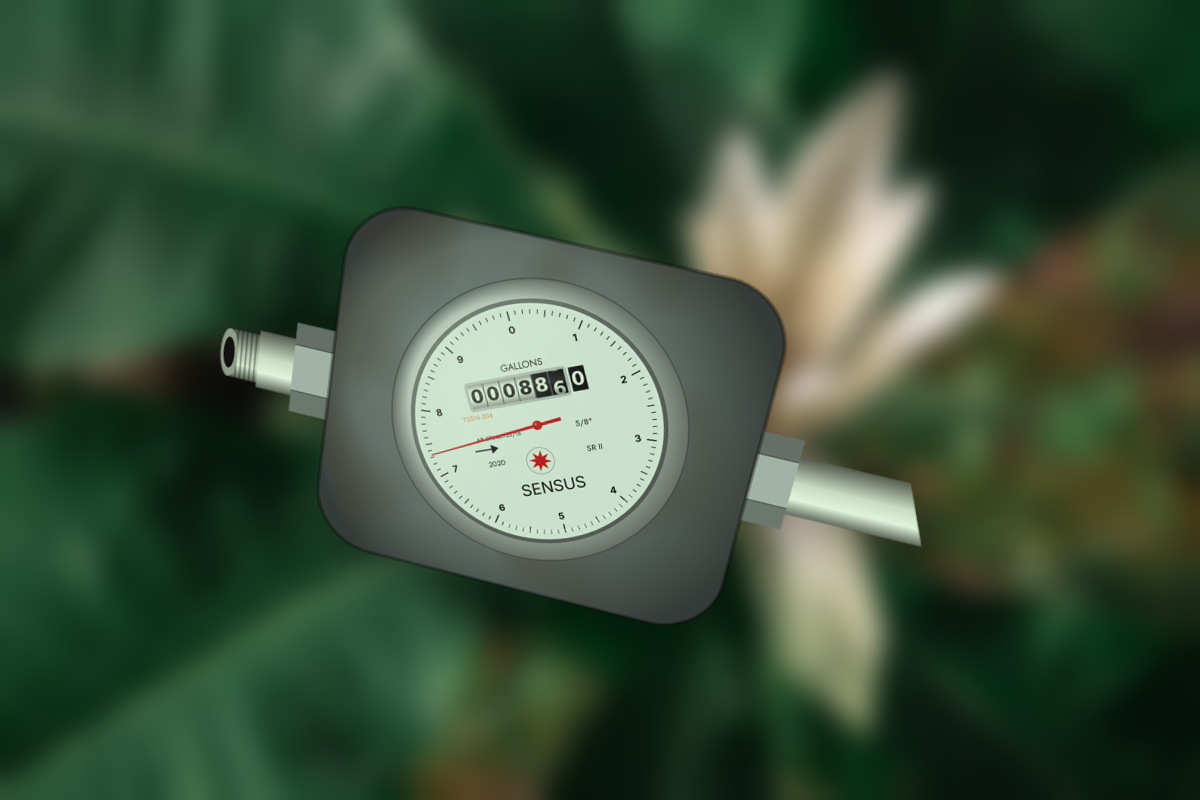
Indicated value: 8857.3gal
